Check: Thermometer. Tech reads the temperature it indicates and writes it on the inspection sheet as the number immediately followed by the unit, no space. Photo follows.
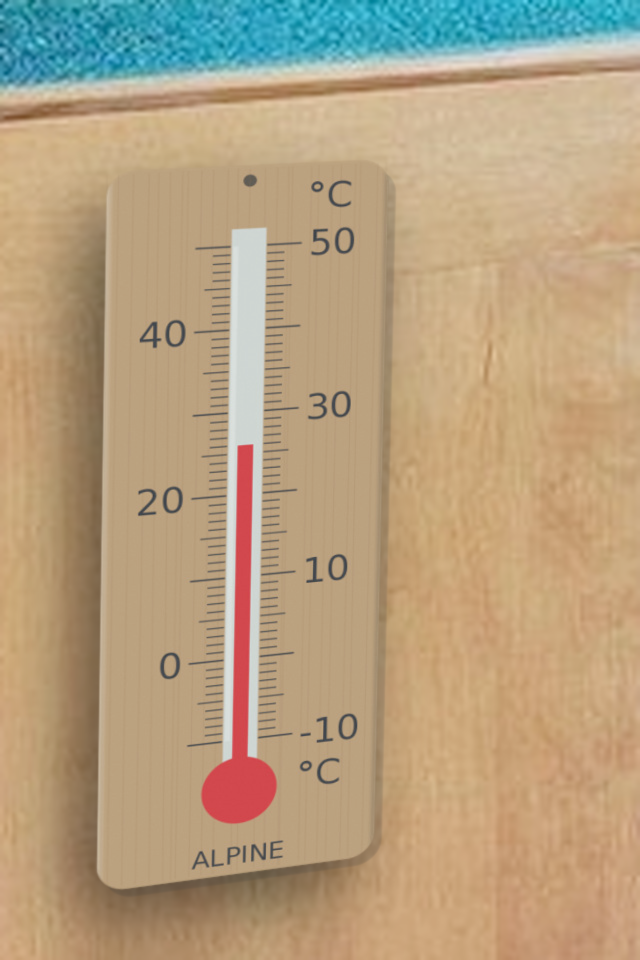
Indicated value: 26°C
